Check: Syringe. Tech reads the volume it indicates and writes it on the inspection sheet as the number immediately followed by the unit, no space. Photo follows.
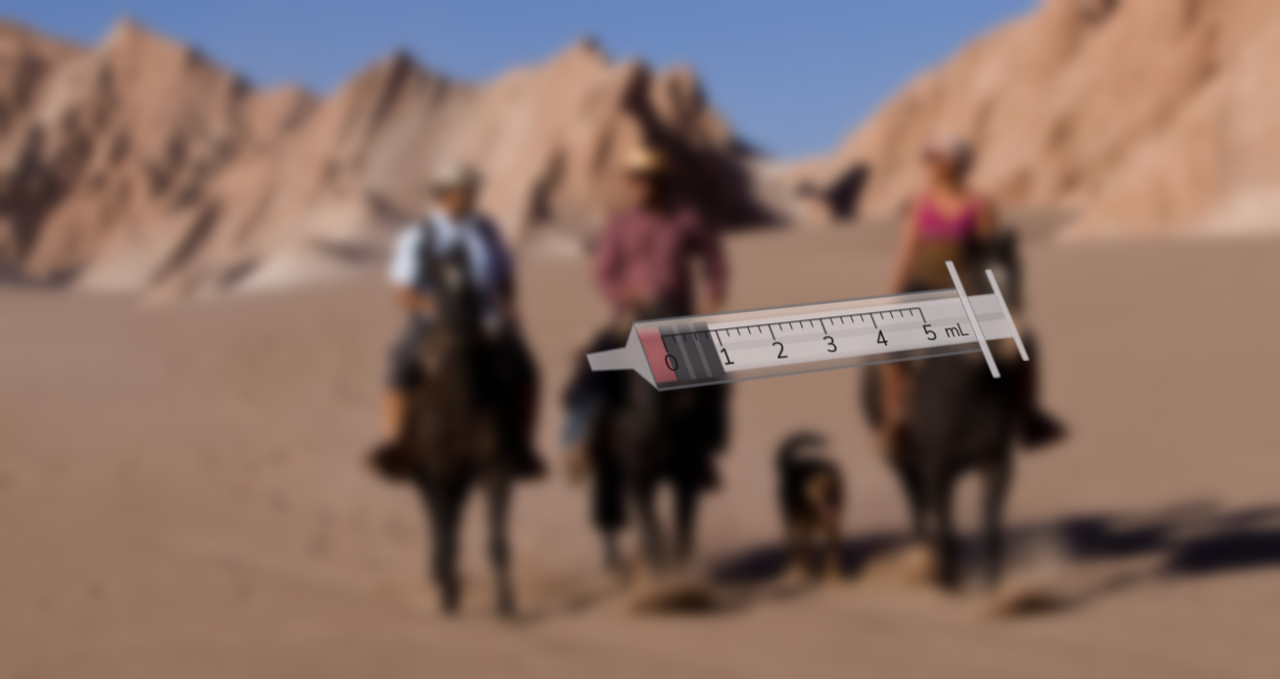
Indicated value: 0mL
